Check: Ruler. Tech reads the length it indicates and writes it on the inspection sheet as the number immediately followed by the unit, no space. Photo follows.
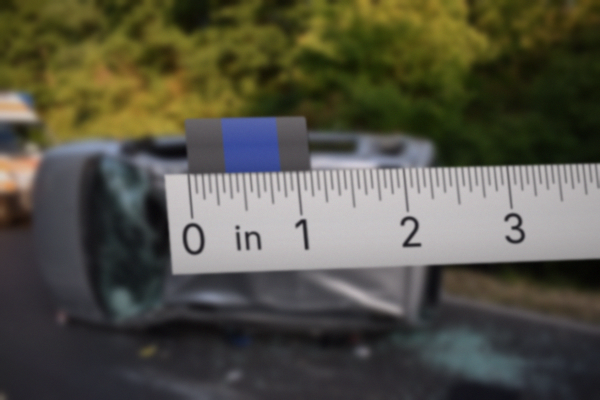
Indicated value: 1.125in
